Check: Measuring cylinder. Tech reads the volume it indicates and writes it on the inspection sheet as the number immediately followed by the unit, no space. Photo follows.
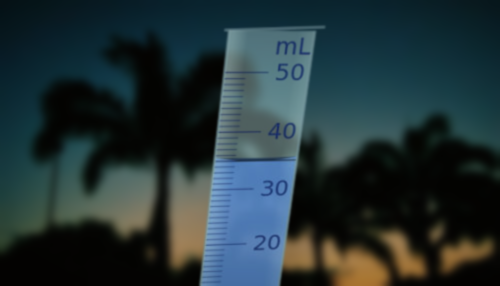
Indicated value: 35mL
